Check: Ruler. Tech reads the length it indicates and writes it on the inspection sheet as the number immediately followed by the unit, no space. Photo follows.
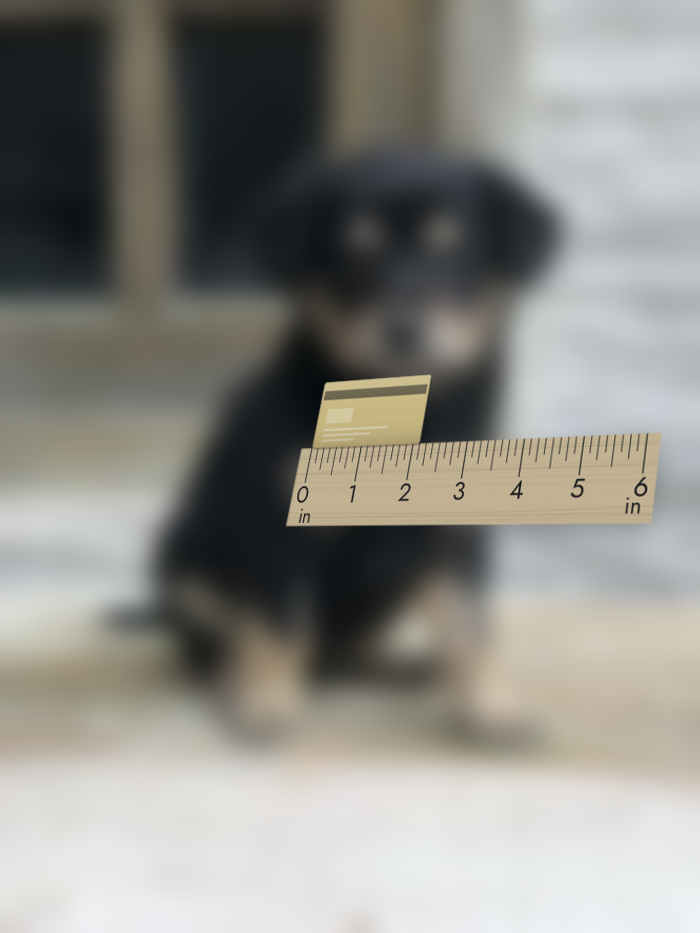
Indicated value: 2.125in
